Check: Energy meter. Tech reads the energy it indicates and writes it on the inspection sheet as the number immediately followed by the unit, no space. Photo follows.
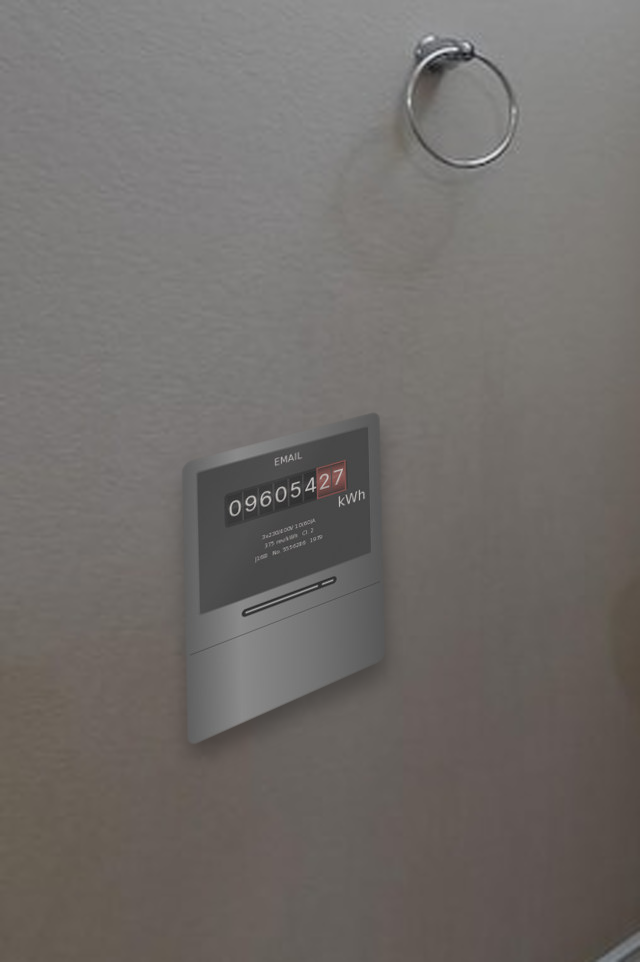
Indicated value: 96054.27kWh
